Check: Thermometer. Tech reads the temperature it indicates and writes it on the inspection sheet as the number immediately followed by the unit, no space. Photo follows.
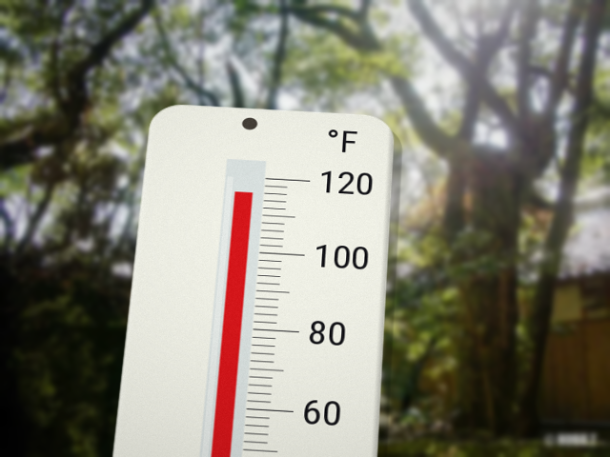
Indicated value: 116°F
